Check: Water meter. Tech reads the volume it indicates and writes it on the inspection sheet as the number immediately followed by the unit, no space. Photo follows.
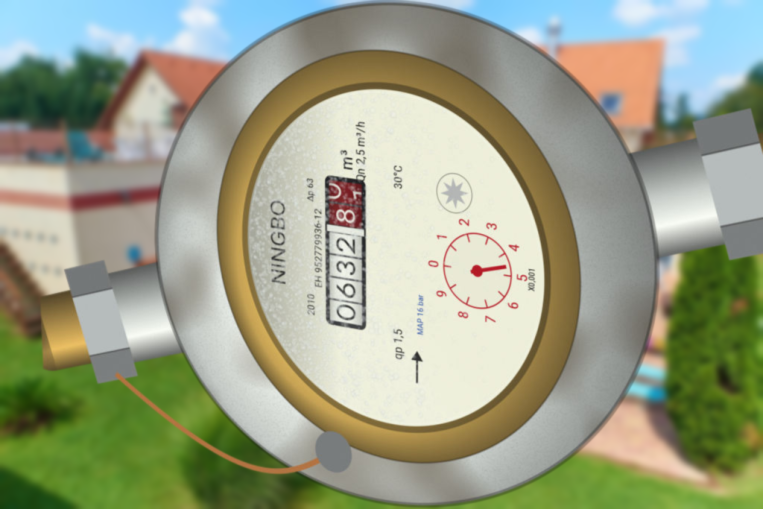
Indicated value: 632.804m³
